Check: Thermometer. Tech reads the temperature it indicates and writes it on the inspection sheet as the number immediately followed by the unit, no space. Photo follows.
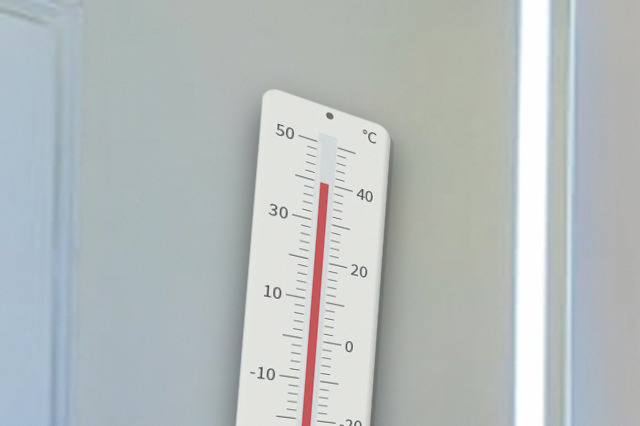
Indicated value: 40°C
